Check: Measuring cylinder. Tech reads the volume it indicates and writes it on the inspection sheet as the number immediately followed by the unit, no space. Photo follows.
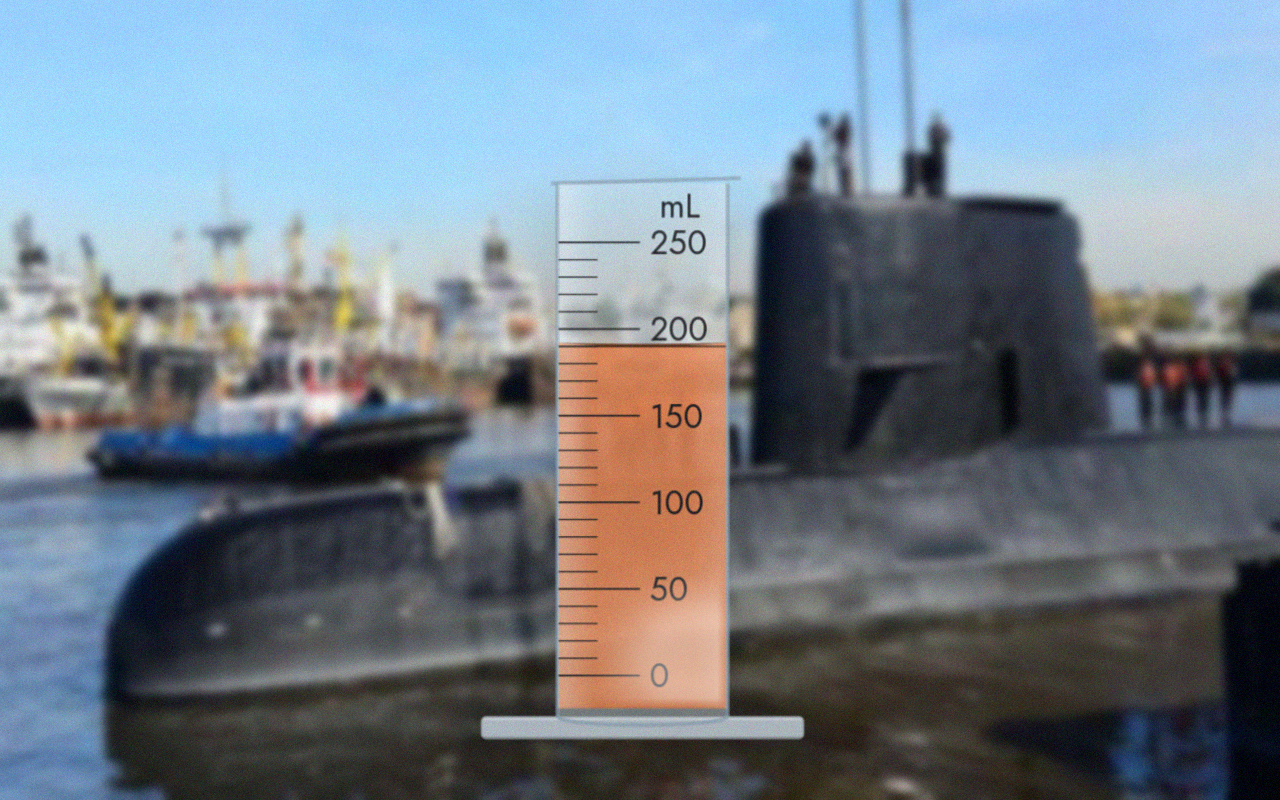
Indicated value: 190mL
